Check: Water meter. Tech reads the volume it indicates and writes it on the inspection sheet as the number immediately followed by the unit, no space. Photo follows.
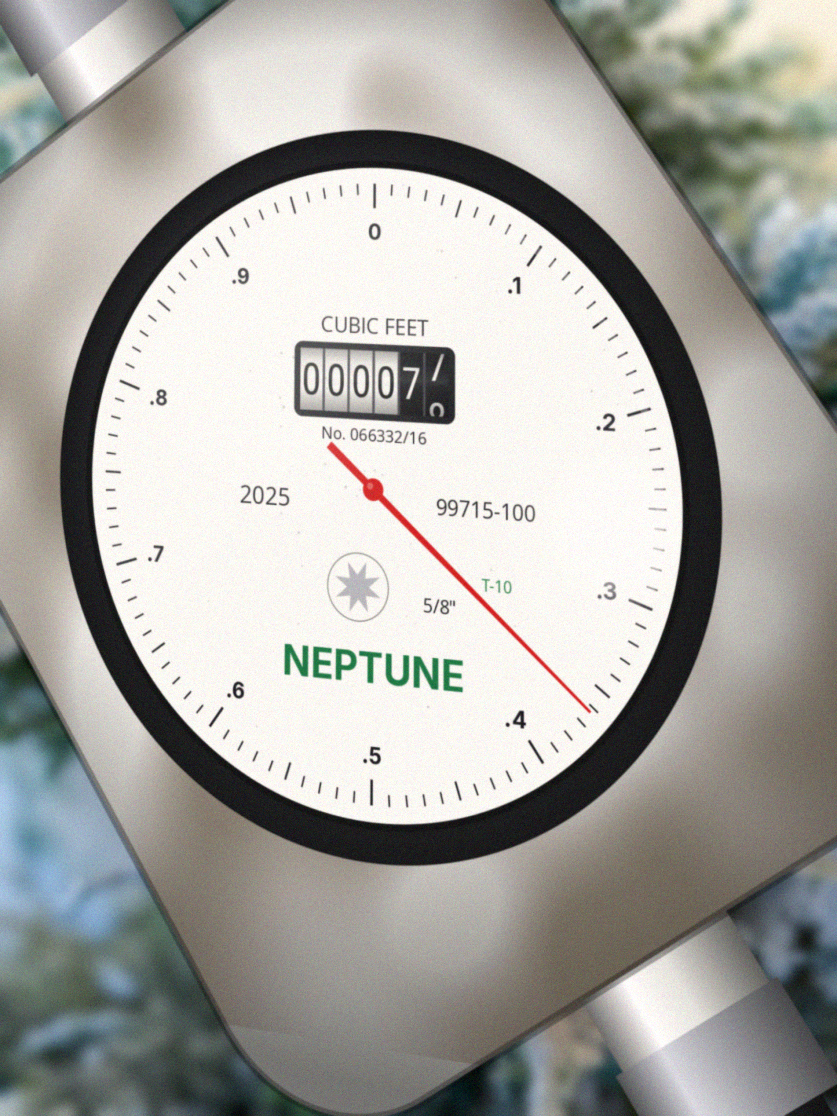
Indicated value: 77.36ft³
